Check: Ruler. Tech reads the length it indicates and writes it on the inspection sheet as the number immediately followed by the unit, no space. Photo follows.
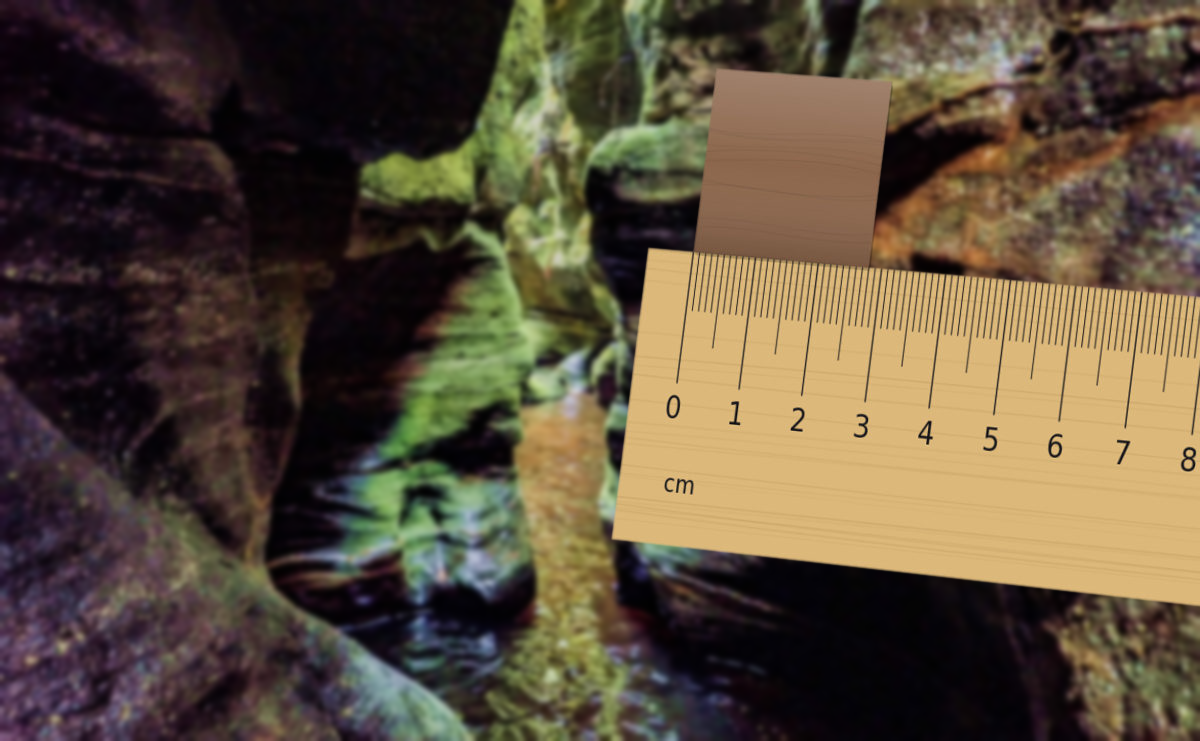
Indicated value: 2.8cm
